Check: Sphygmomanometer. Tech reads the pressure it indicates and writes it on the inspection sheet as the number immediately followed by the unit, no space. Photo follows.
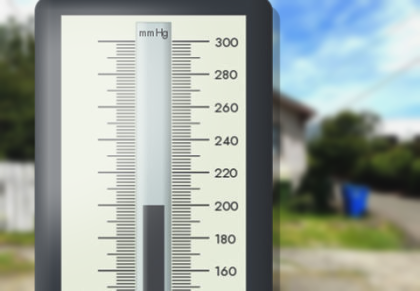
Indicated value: 200mmHg
